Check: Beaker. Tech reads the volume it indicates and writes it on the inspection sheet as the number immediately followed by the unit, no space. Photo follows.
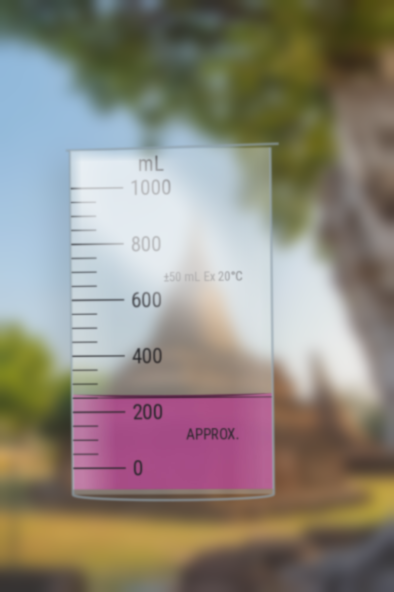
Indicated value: 250mL
